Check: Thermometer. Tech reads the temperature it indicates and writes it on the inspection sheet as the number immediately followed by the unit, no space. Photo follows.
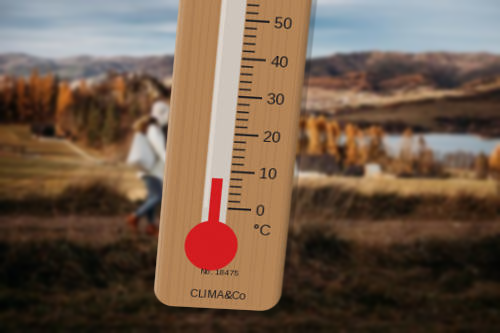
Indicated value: 8°C
